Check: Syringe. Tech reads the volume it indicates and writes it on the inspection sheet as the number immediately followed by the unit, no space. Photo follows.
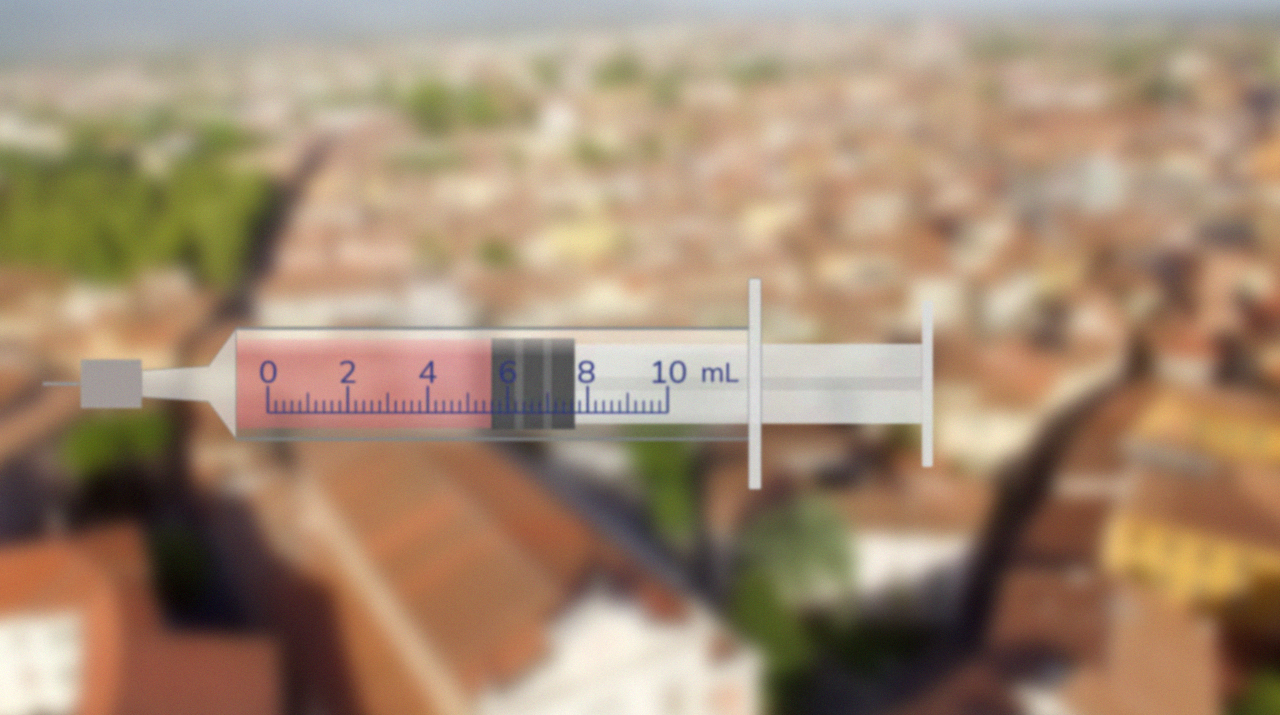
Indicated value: 5.6mL
